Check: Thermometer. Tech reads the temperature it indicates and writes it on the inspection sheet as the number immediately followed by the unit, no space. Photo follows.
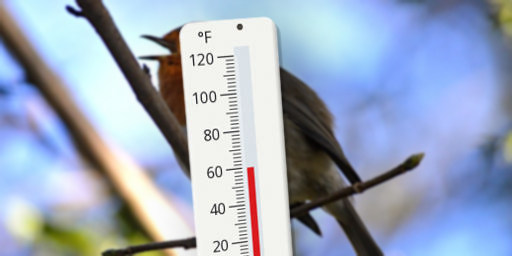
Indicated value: 60°F
